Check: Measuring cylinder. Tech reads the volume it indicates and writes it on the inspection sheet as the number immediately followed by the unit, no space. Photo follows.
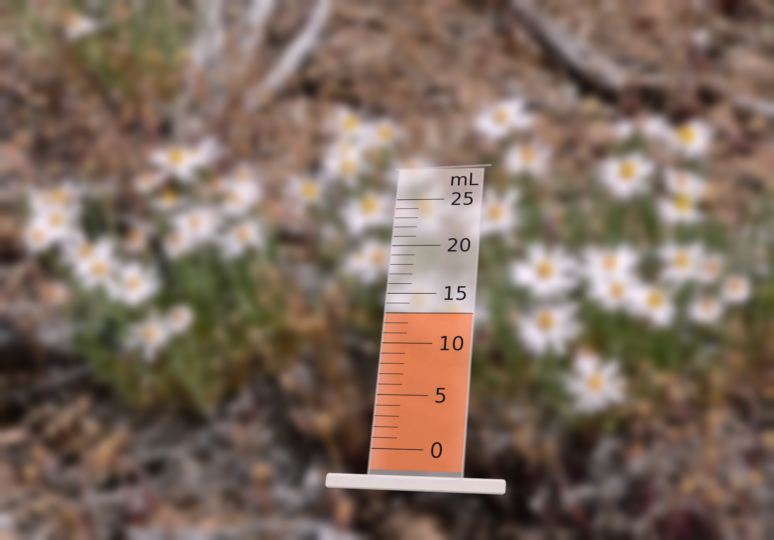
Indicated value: 13mL
